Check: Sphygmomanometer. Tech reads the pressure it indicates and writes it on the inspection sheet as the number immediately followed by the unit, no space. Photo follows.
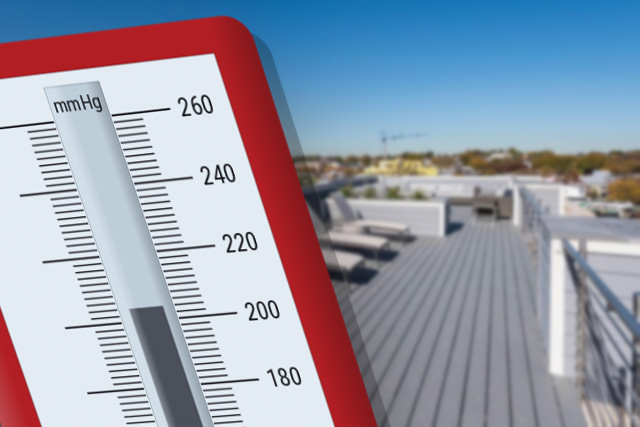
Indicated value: 204mmHg
